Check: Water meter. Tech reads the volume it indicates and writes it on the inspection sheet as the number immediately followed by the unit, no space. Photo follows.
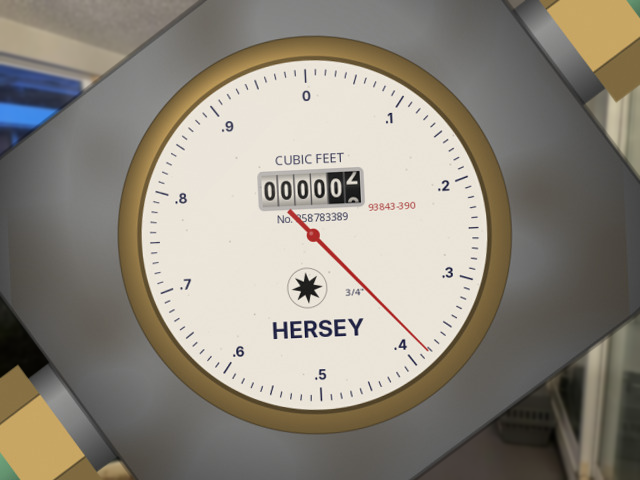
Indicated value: 2.38ft³
